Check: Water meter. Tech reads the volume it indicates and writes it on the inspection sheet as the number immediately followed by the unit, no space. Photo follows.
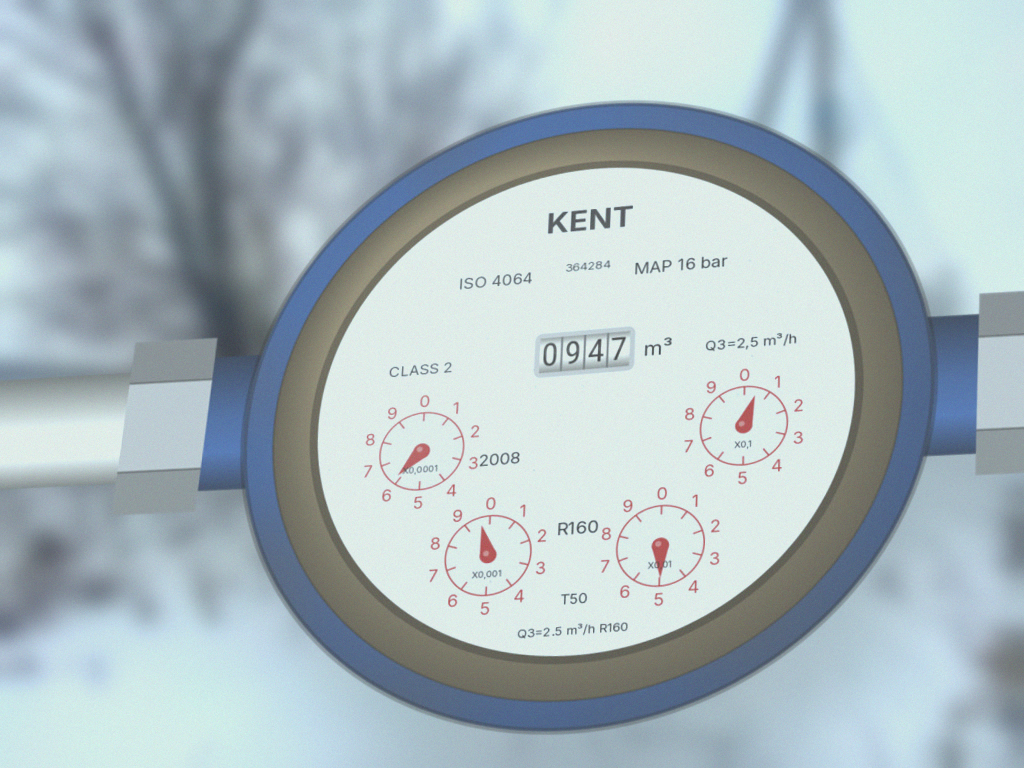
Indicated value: 947.0496m³
